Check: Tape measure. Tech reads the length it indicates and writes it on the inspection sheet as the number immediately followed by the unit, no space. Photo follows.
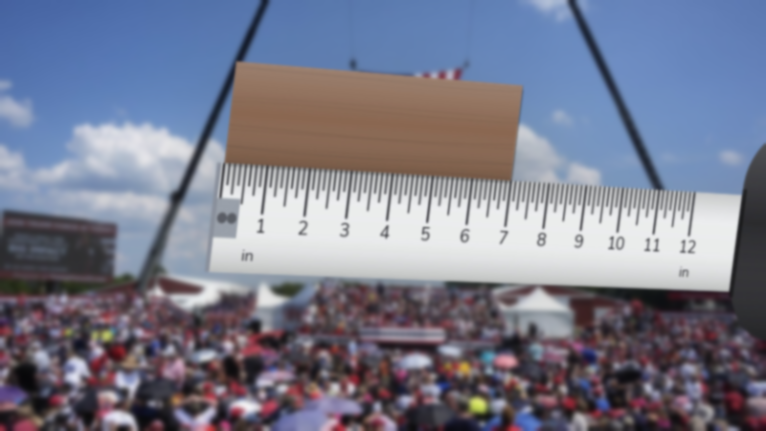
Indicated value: 7in
